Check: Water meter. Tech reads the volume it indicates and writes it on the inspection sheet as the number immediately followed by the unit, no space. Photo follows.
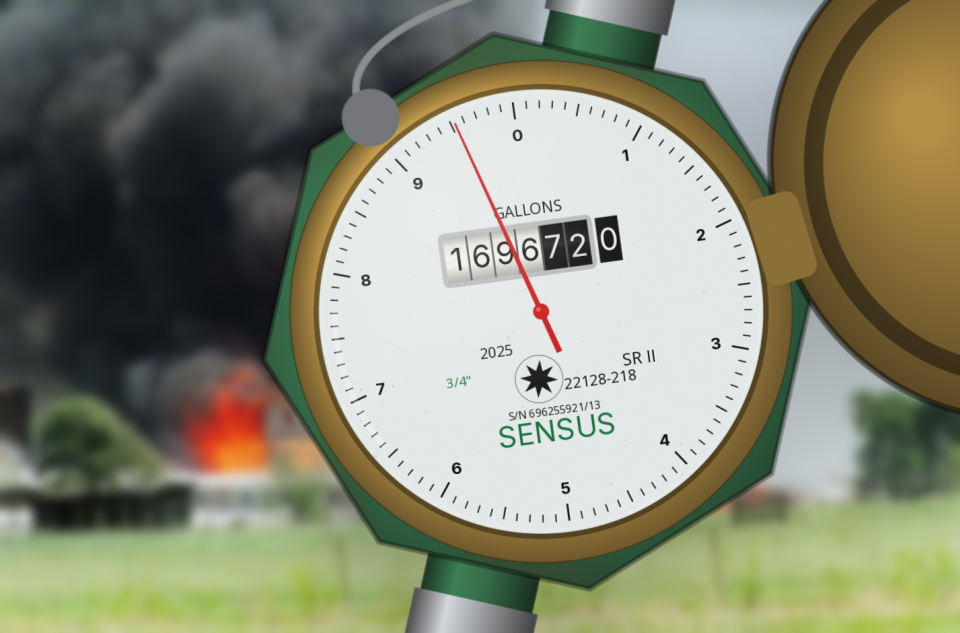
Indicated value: 1696719.5gal
